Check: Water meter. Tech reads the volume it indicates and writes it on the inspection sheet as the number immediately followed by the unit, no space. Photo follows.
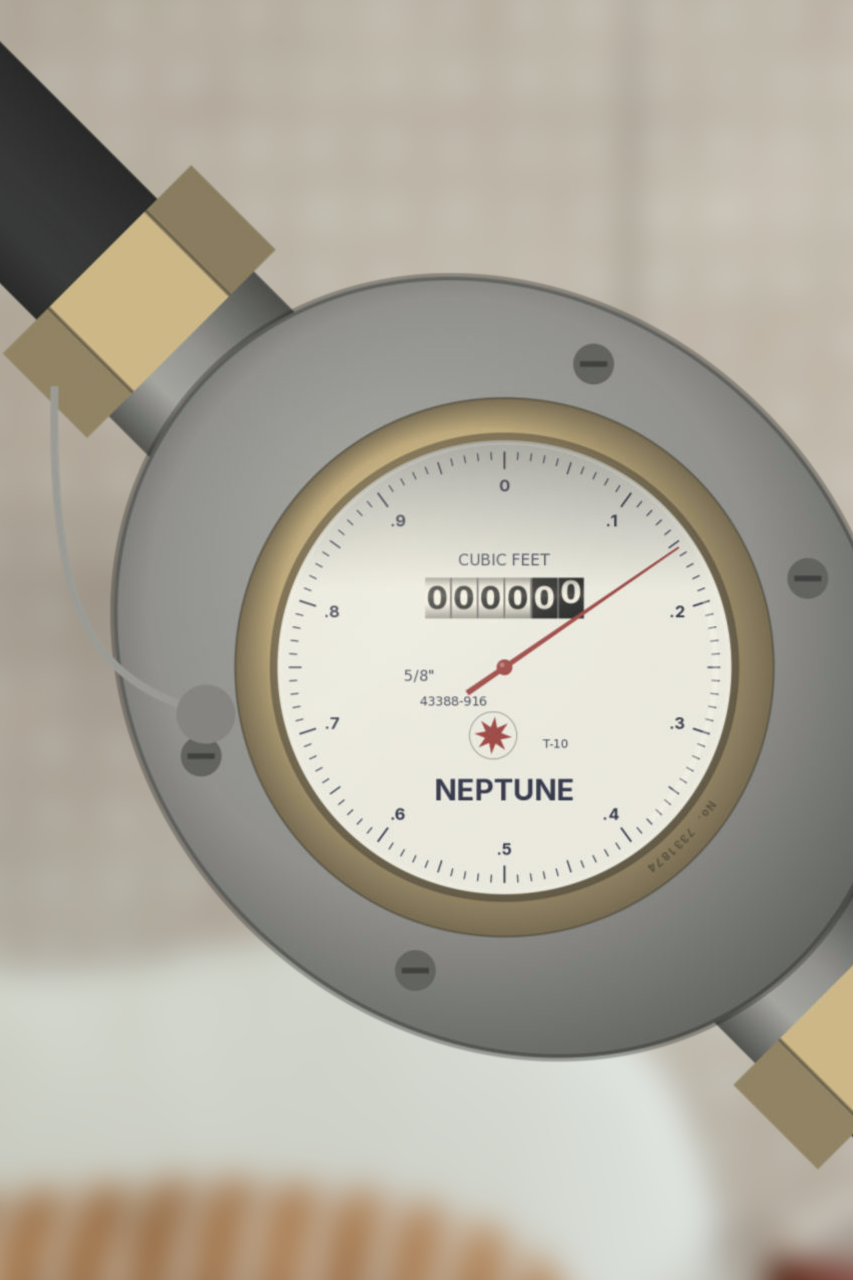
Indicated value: 0.15ft³
